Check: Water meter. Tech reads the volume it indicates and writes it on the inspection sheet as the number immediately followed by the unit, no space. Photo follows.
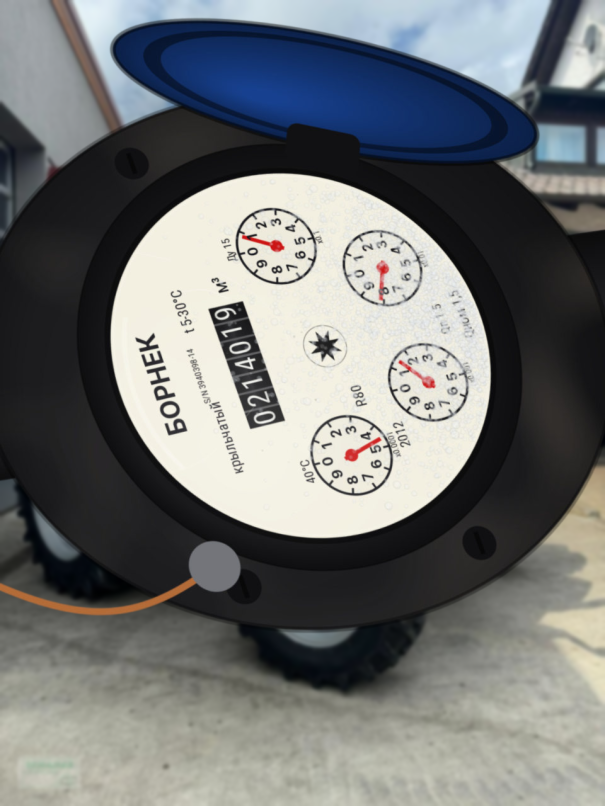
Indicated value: 214019.0814m³
